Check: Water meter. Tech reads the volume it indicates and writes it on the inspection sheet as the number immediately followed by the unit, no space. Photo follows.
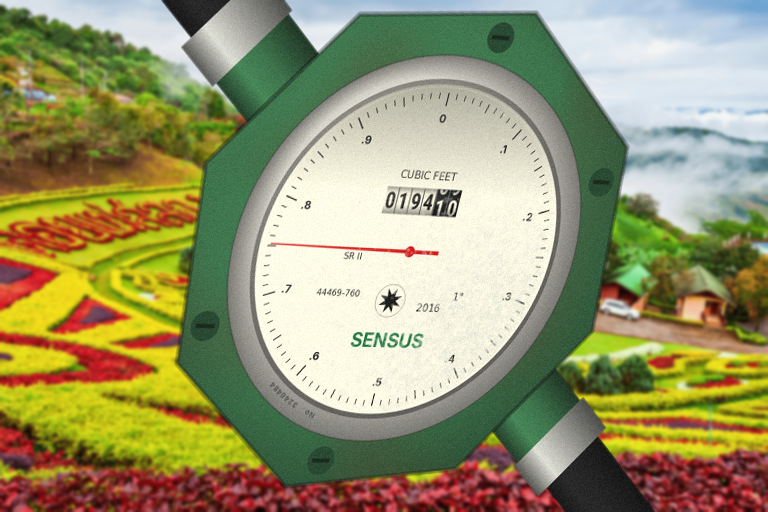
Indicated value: 19409.75ft³
